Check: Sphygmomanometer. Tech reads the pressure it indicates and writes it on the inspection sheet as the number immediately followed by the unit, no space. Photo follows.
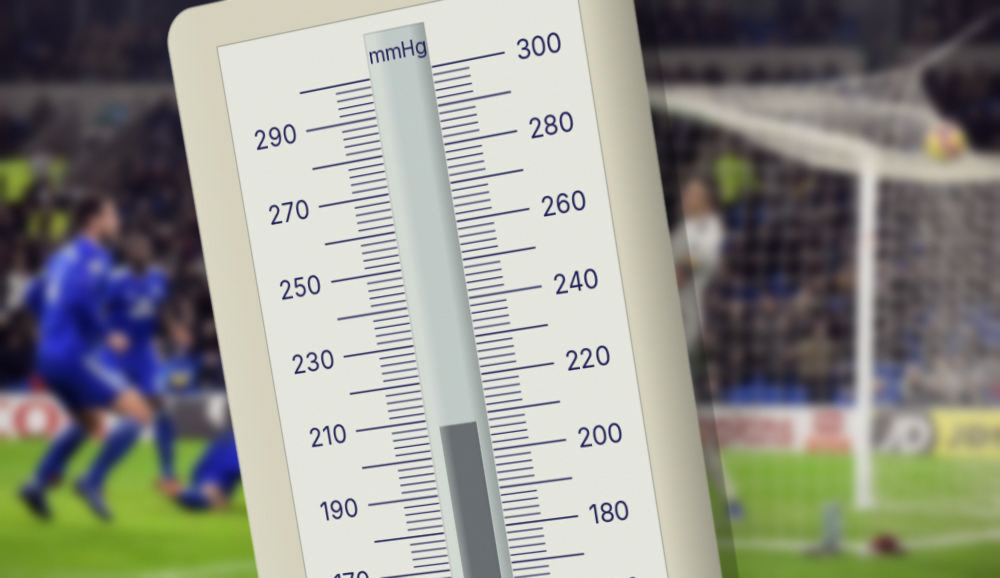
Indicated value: 208mmHg
